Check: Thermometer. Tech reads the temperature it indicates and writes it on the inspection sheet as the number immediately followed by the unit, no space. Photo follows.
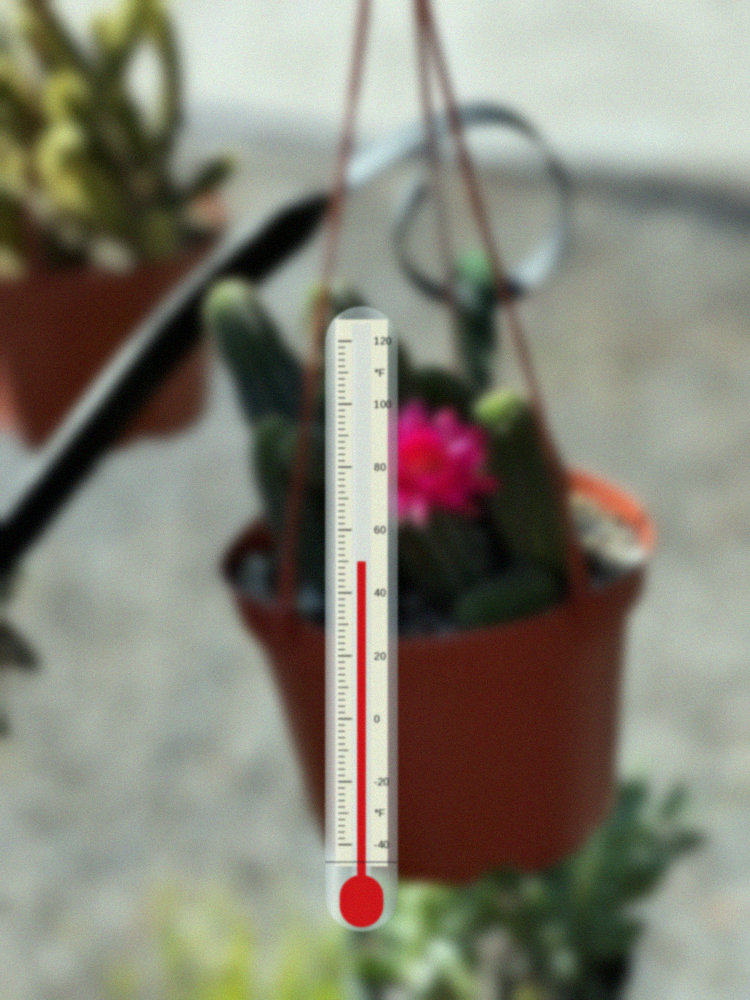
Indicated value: 50°F
